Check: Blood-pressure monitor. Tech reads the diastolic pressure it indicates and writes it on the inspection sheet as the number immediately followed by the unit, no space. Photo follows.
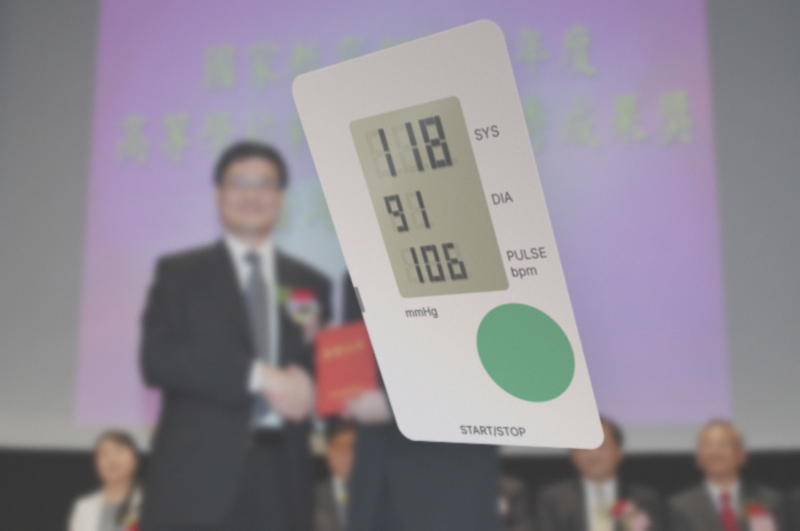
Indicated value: 91mmHg
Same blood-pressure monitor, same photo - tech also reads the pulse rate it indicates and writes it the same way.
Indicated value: 106bpm
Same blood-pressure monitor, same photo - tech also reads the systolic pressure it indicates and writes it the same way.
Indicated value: 118mmHg
